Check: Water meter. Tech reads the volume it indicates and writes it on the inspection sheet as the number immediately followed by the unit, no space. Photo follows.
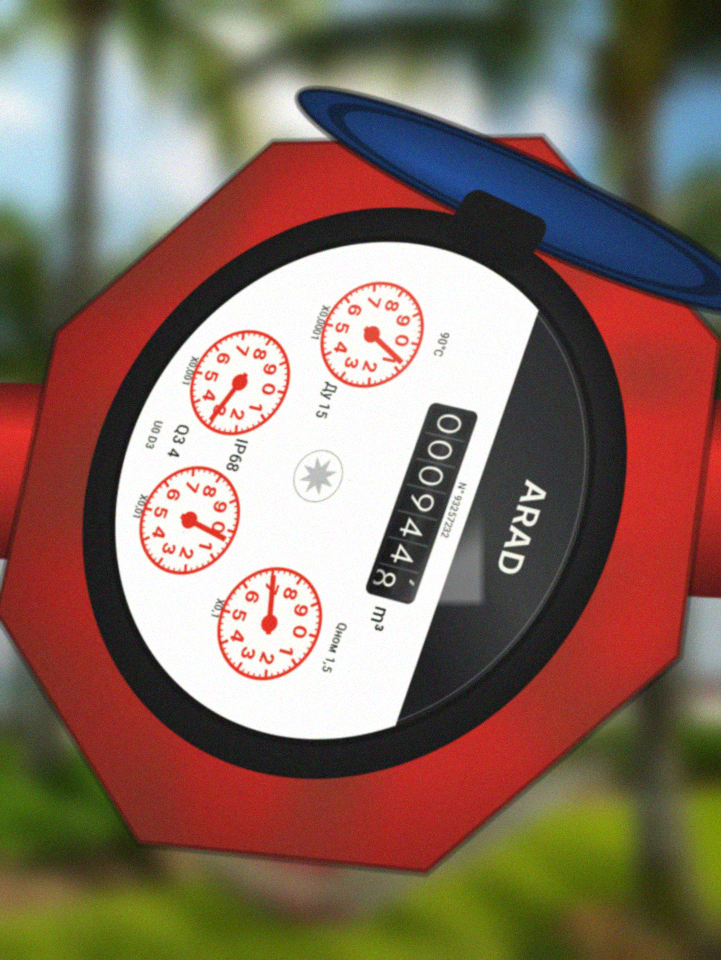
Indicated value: 9447.7030m³
